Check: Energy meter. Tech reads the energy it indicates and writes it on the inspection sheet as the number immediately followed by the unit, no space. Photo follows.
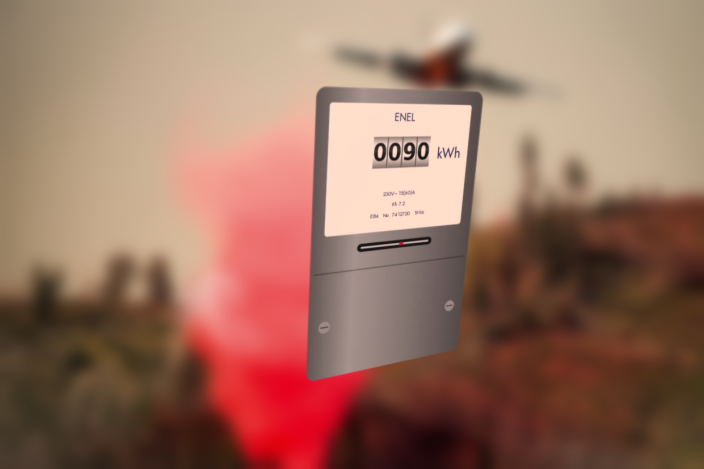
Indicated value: 90kWh
